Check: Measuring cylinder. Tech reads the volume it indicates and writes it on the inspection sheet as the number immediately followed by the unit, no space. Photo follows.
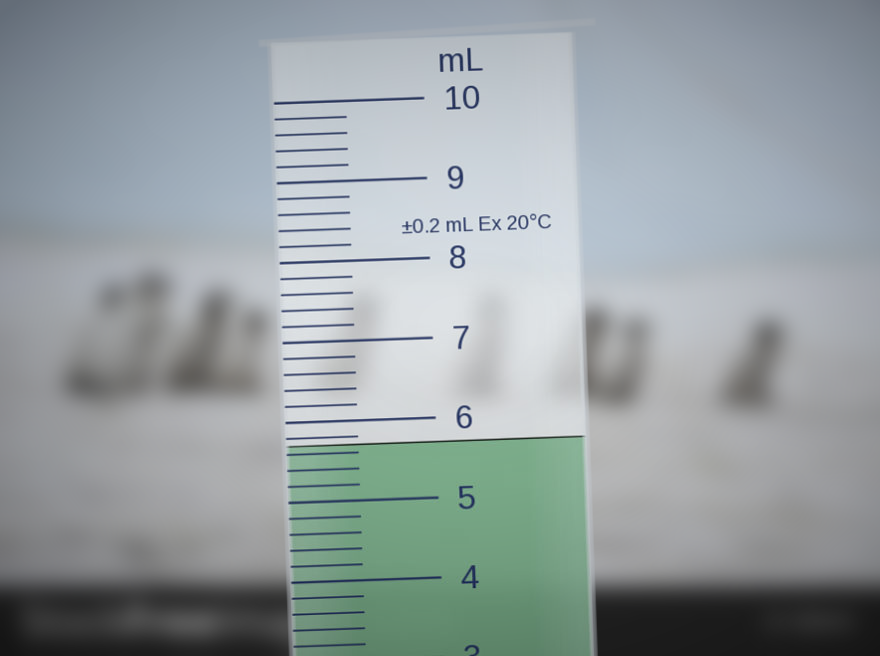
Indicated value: 5.7mL
